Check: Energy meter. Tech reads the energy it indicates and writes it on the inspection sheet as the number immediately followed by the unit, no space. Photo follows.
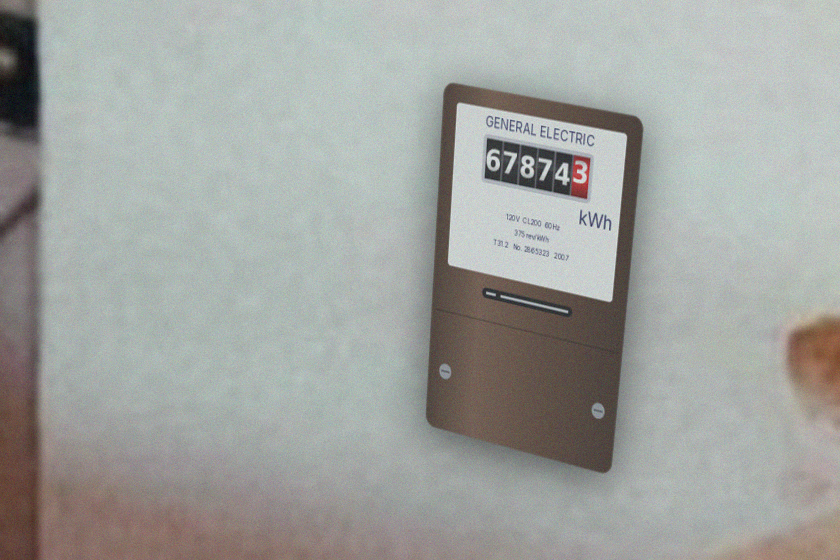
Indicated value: 67874.3kWh
